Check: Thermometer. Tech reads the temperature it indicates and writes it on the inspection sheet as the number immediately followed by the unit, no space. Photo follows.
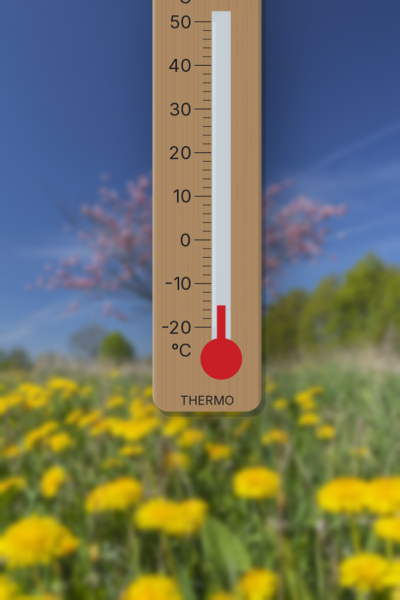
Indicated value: -15°C
